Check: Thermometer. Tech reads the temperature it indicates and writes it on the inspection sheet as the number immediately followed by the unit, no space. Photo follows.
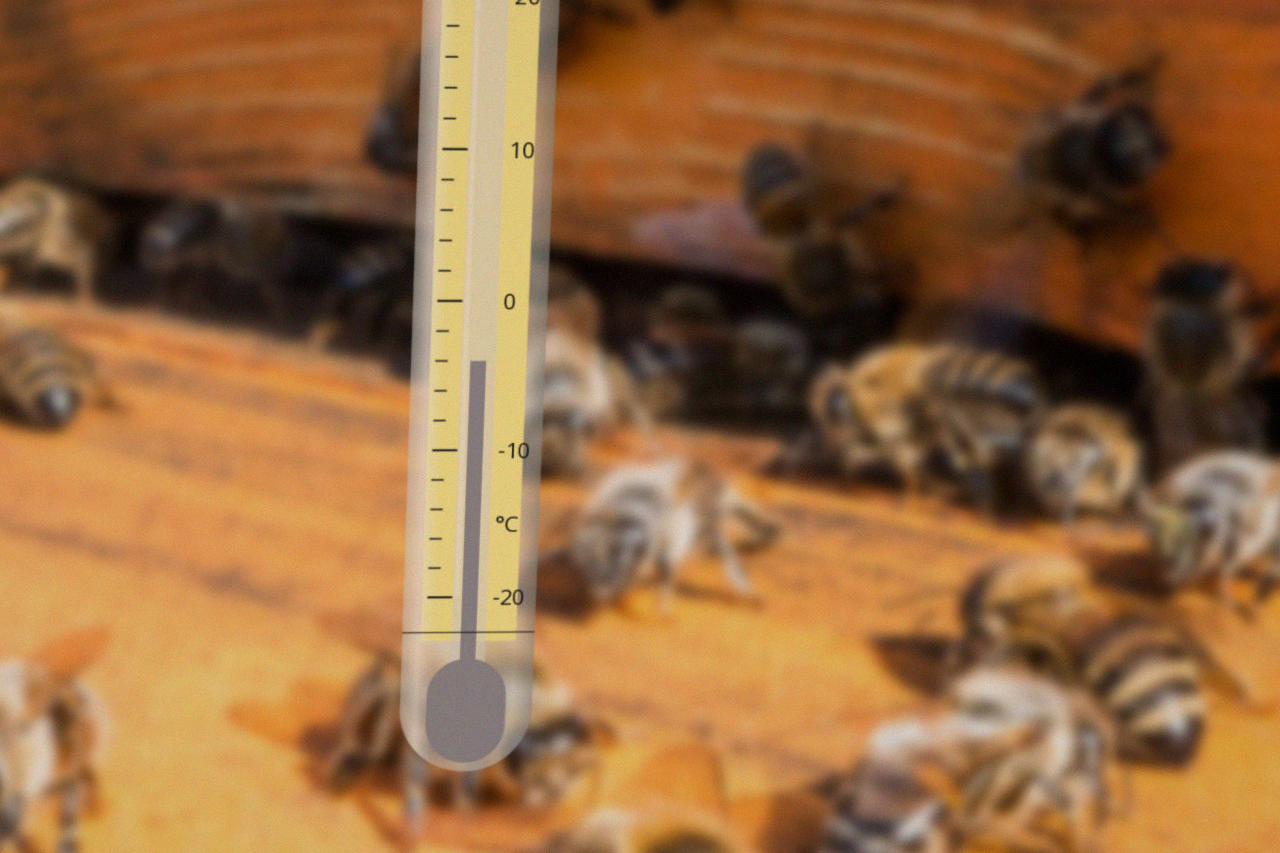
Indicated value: -4°C
